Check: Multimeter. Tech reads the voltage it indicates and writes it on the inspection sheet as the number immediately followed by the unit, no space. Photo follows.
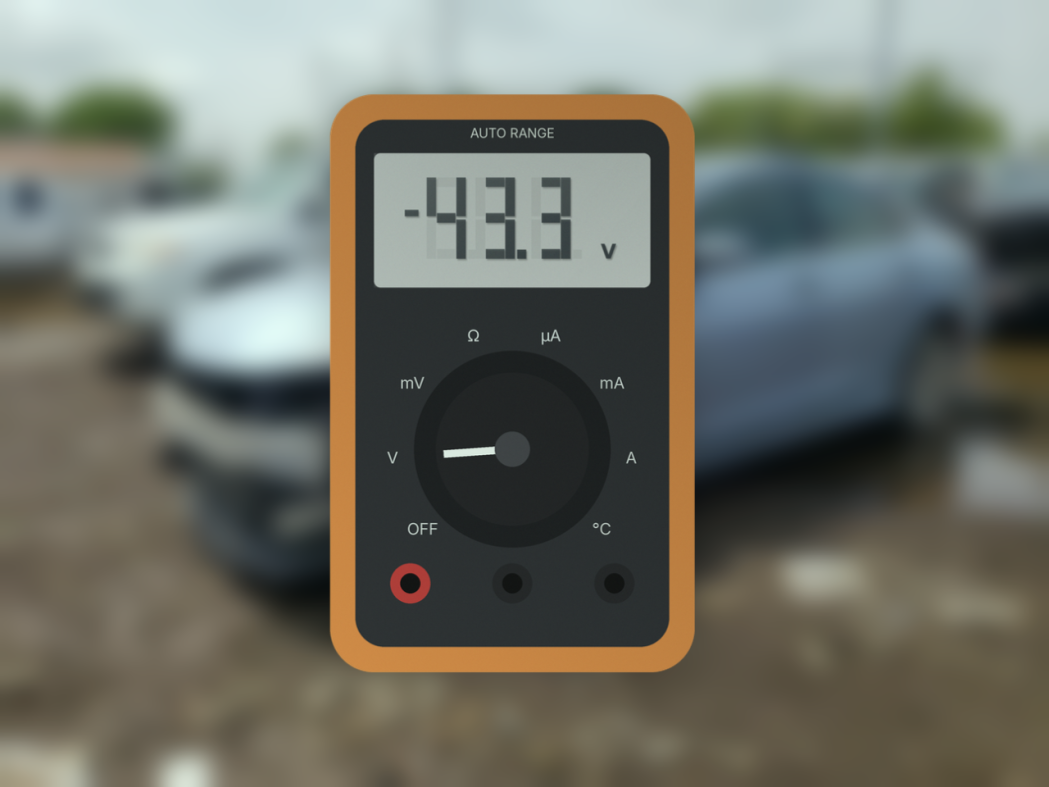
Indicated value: -43.3V
